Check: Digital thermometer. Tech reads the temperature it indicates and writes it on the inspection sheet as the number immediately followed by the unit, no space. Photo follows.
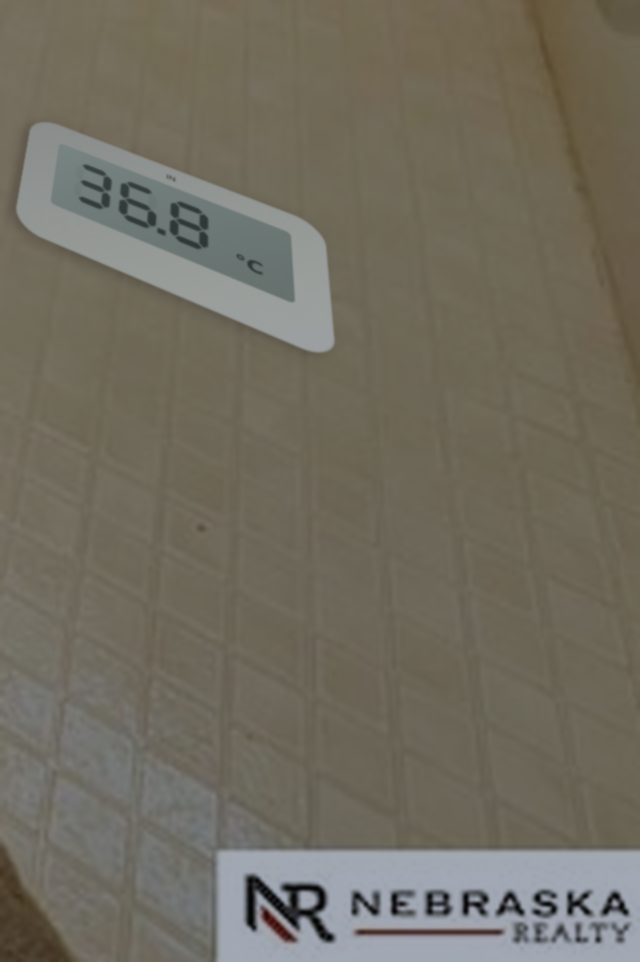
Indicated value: 36.8°C
